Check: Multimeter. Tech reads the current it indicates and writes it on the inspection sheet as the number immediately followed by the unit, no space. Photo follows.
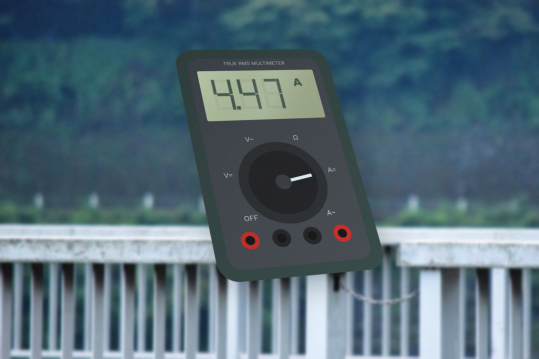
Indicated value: 4.47A
